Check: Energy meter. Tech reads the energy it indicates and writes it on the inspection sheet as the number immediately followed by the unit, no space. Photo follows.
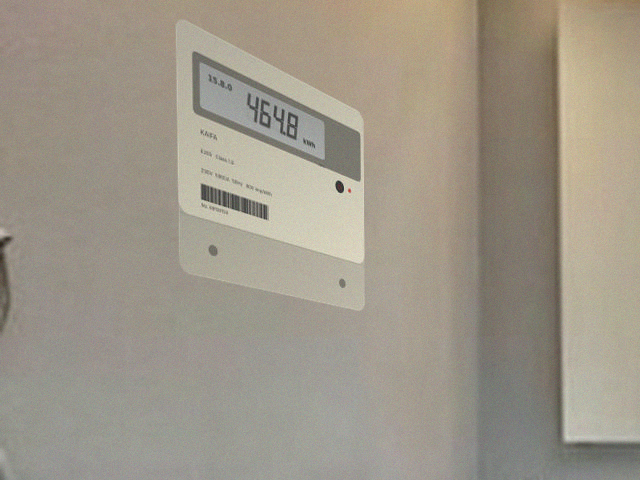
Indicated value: 464.8kWh
